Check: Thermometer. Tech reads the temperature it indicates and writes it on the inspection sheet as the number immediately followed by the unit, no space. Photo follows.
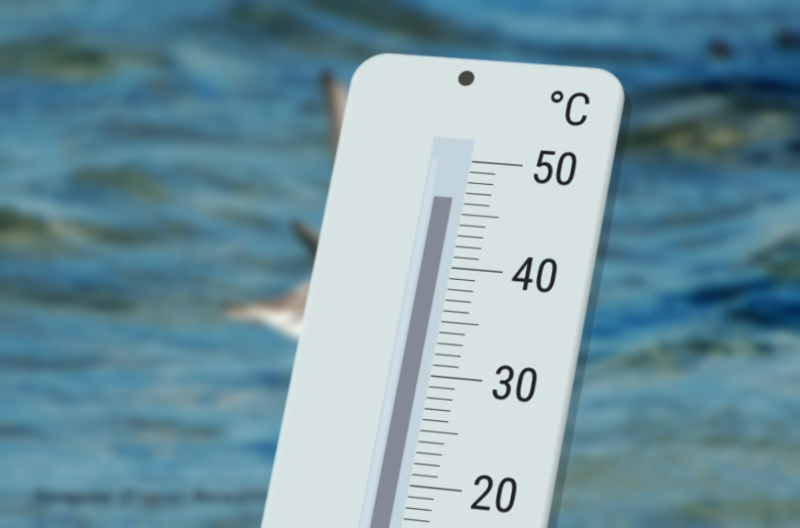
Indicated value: 46.5°C
